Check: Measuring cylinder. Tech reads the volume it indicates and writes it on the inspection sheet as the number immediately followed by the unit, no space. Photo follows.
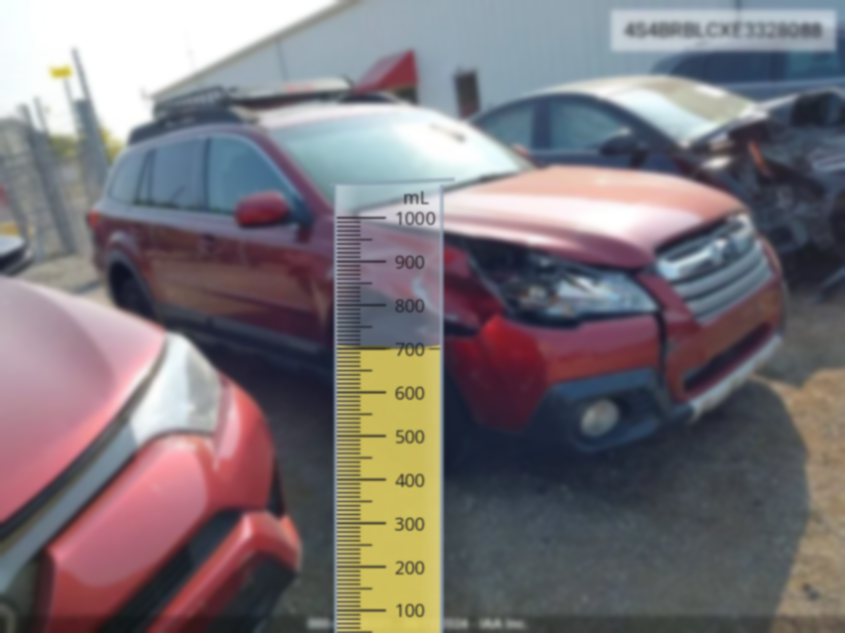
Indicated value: 700mL
